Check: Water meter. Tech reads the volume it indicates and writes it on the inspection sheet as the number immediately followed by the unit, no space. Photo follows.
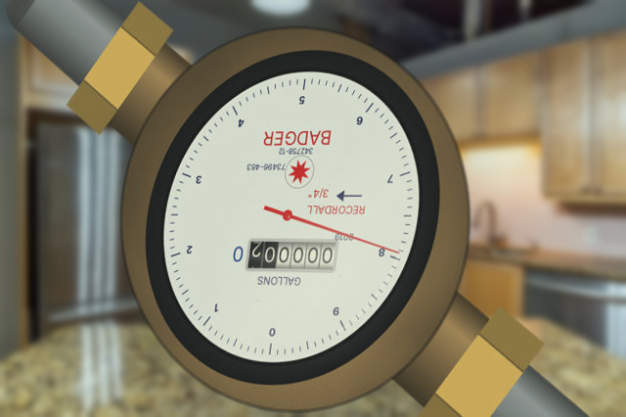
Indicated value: 17.9gal
